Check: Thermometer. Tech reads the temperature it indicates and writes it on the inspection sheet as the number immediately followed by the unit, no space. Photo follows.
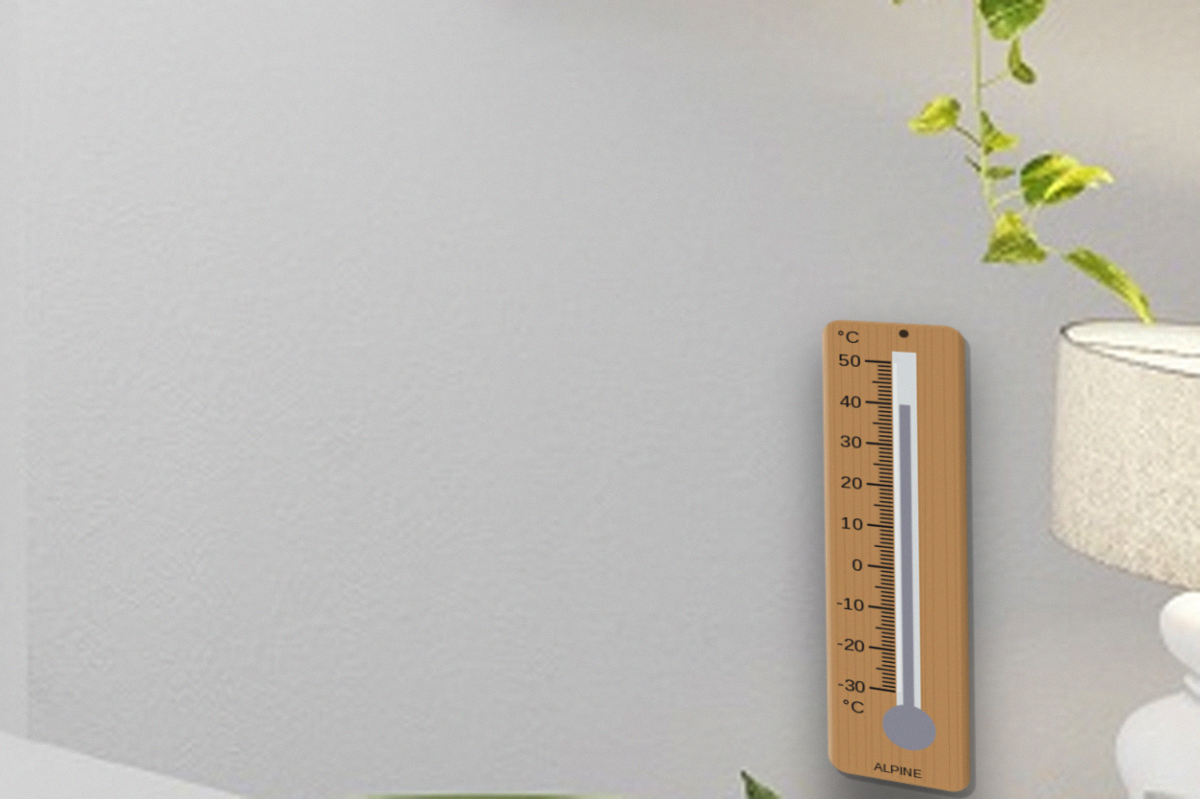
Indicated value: 40°C
